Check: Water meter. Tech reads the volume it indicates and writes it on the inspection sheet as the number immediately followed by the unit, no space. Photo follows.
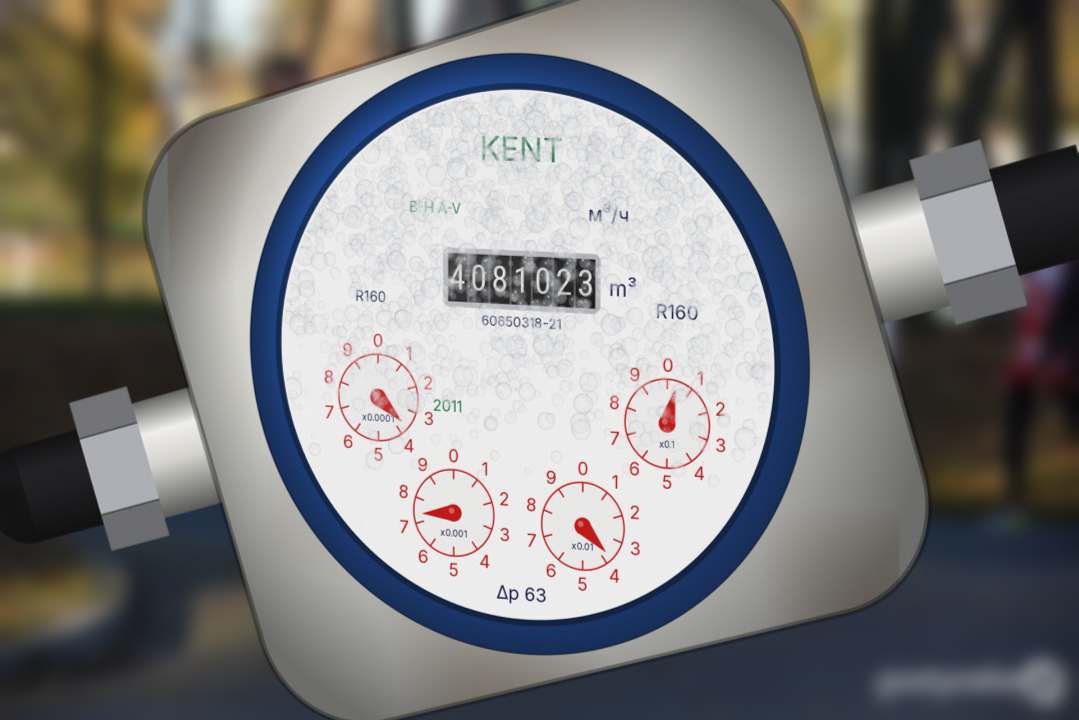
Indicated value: 4081023.0373m³
